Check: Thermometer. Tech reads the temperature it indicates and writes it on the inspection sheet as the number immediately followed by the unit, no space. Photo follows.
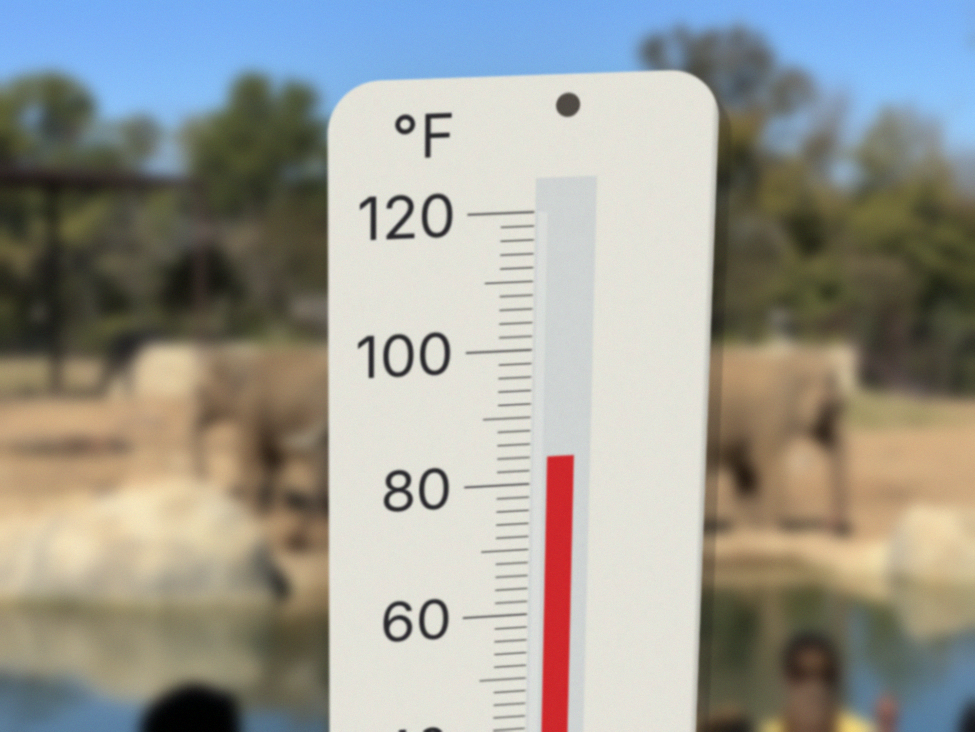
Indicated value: 84°F
